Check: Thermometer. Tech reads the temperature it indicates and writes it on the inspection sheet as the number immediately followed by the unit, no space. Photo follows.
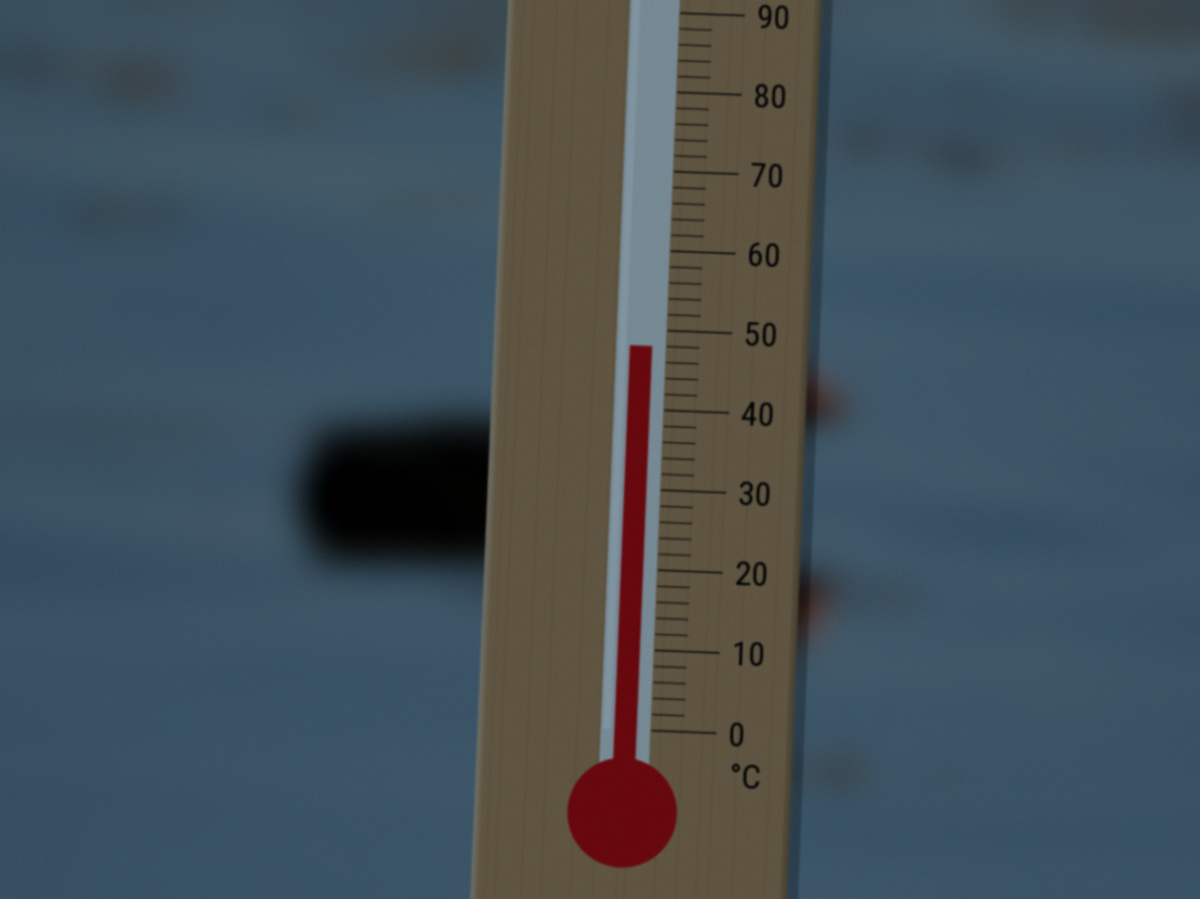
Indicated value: 48°C
